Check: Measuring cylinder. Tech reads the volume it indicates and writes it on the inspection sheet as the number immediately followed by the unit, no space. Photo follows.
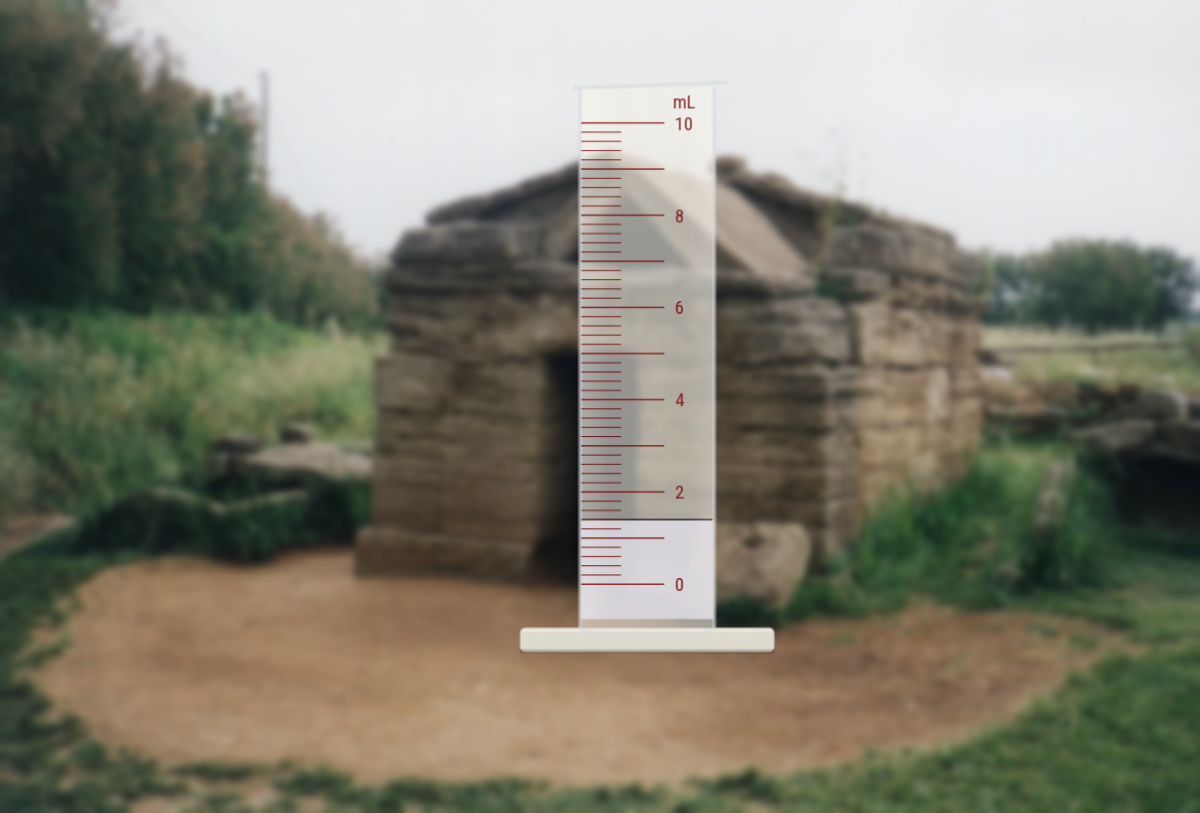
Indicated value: 1.4mL
